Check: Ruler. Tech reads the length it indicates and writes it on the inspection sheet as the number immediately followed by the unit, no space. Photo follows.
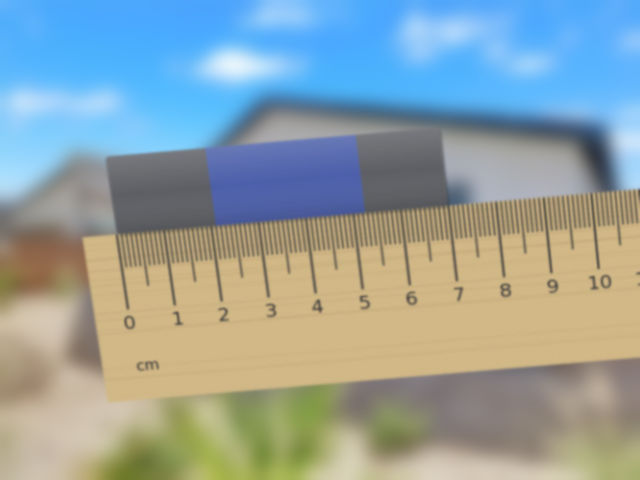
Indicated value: 7cm
